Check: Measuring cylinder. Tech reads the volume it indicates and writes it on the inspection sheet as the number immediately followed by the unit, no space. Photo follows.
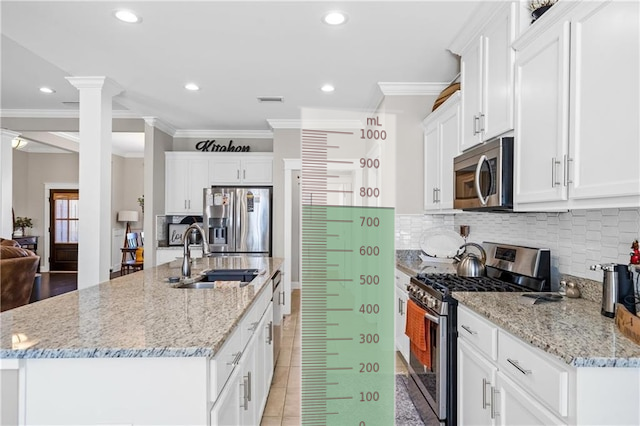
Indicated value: 750mL
